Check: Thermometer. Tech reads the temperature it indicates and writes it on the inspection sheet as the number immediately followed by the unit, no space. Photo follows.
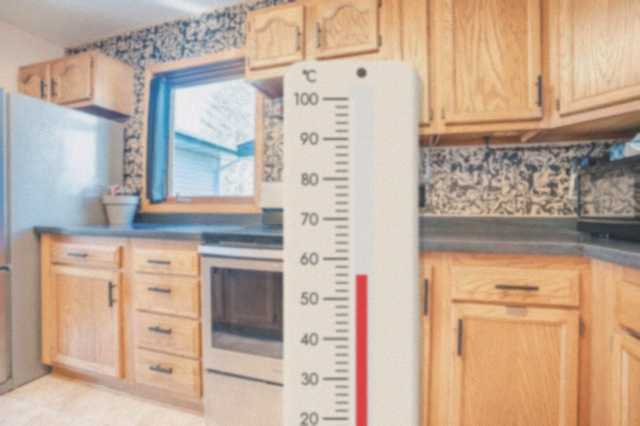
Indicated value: 56°C
